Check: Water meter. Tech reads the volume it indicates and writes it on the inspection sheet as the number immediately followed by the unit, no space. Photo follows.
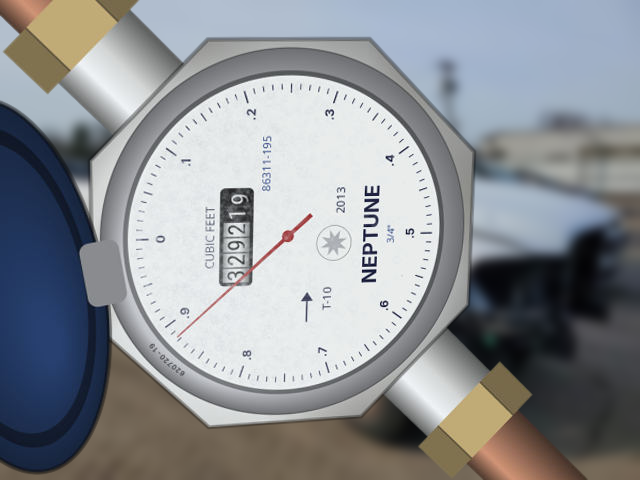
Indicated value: 329218.88ft³
